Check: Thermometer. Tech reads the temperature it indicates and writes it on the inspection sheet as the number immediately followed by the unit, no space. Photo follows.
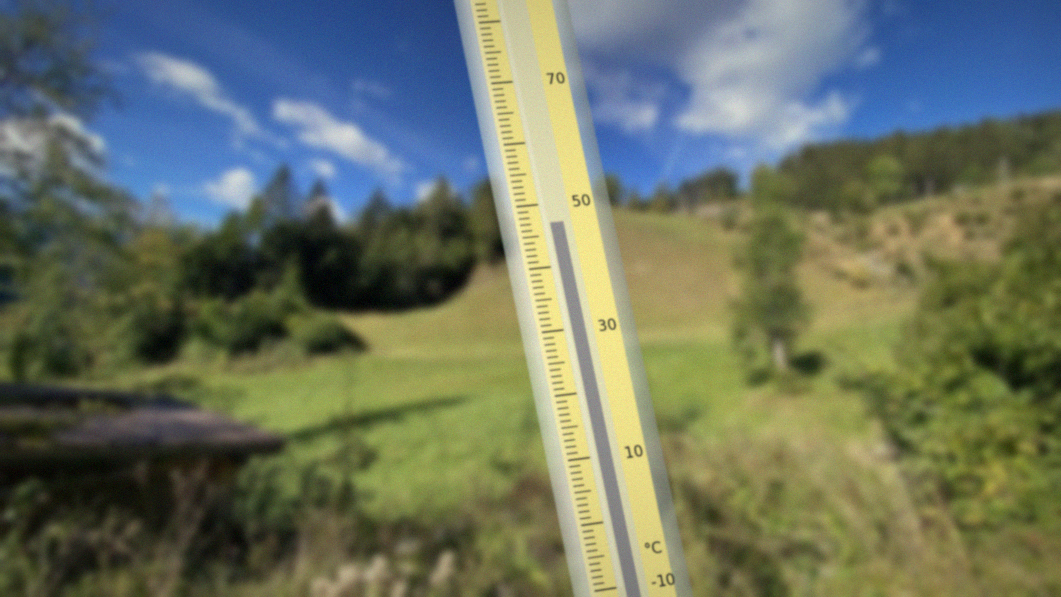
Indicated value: 47°C
